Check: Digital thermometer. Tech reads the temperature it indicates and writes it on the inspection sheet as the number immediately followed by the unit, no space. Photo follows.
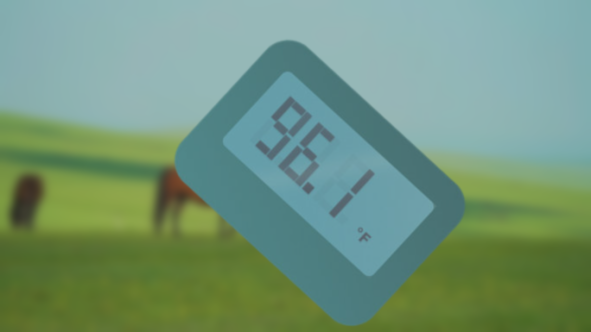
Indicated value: 96.1°F
